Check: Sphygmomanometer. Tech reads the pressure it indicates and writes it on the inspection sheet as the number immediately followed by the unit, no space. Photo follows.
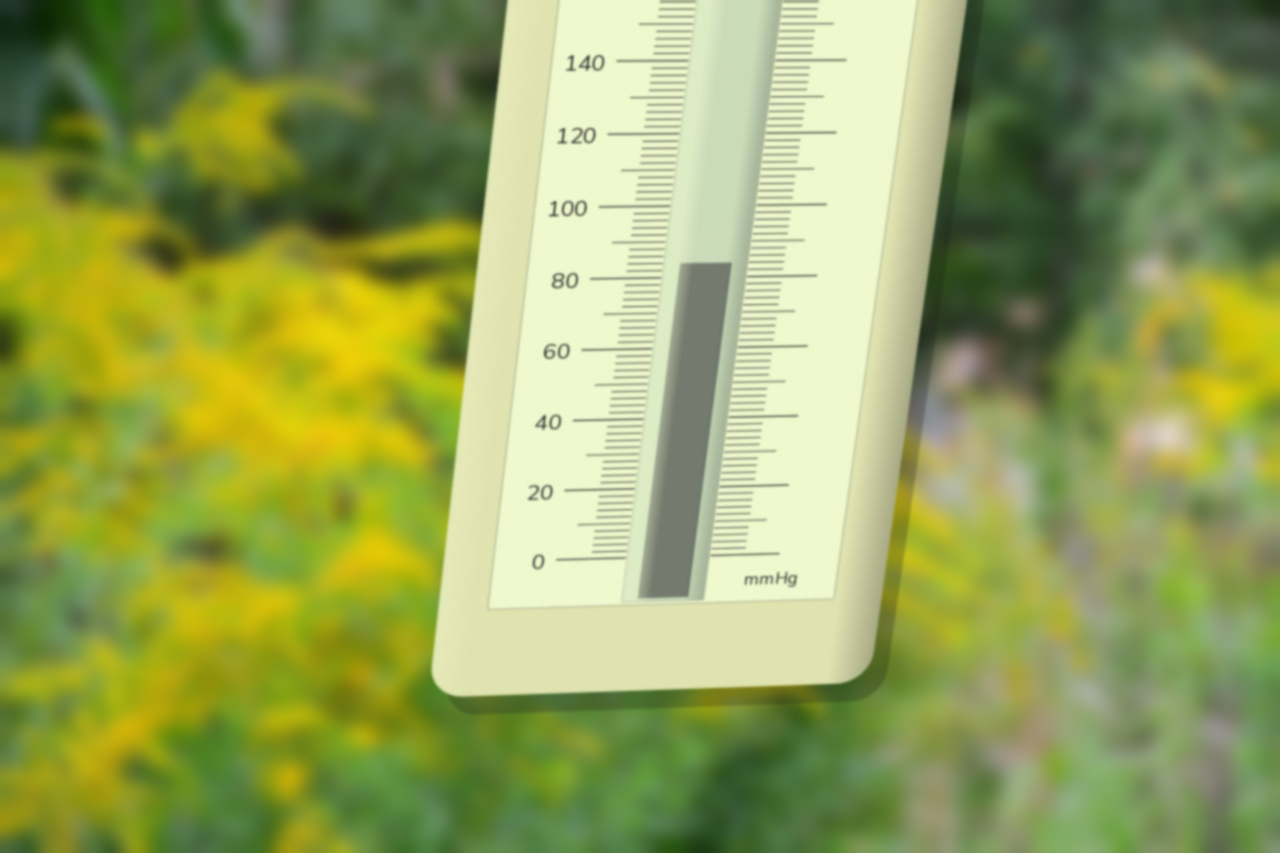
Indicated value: 84mmHg
